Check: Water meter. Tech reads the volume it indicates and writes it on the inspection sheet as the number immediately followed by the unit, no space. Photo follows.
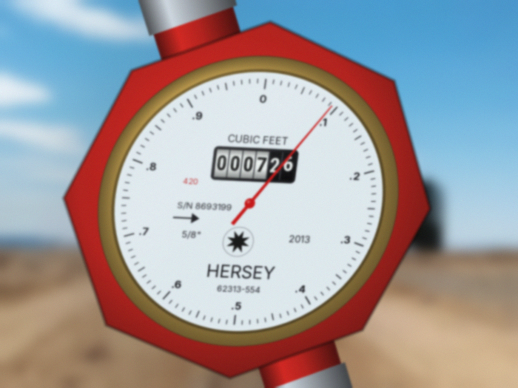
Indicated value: 726.09ft³
